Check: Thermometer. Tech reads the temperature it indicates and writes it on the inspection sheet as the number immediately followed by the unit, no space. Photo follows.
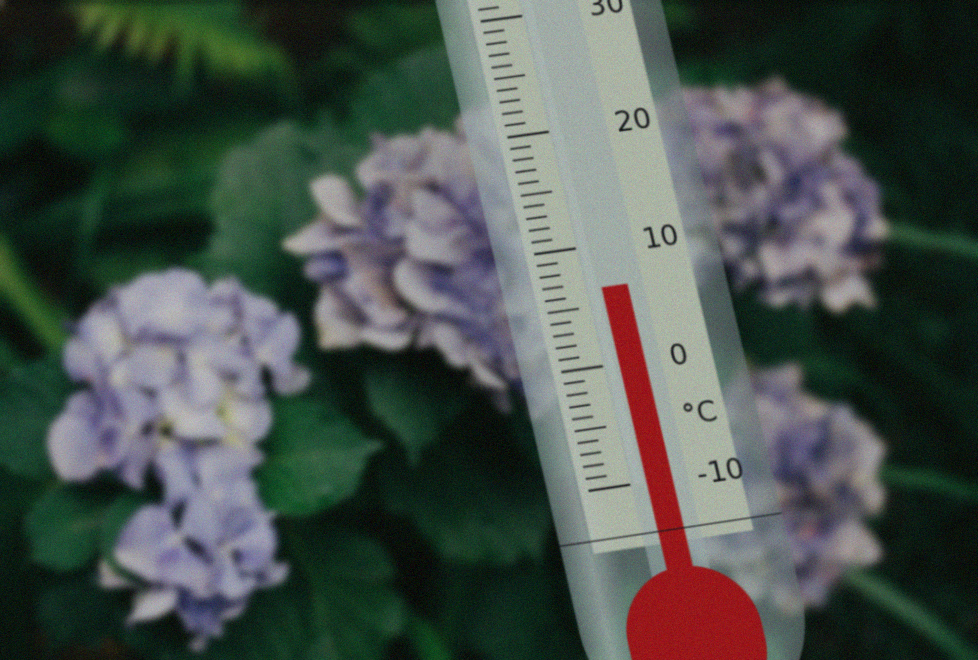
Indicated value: 6.5°C
